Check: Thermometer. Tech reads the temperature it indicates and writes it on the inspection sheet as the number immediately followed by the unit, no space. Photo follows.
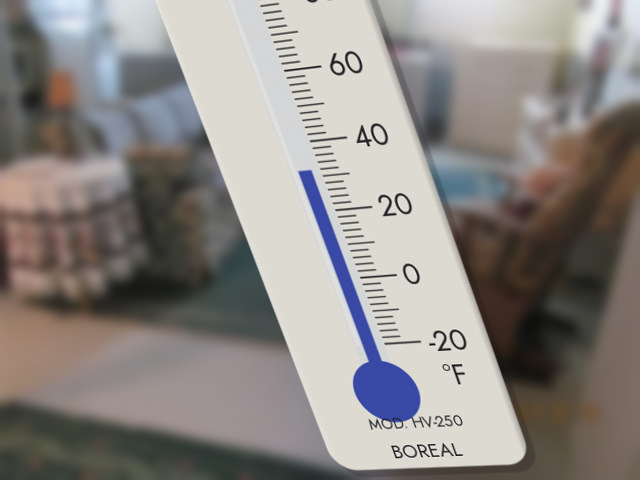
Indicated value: 32°F
